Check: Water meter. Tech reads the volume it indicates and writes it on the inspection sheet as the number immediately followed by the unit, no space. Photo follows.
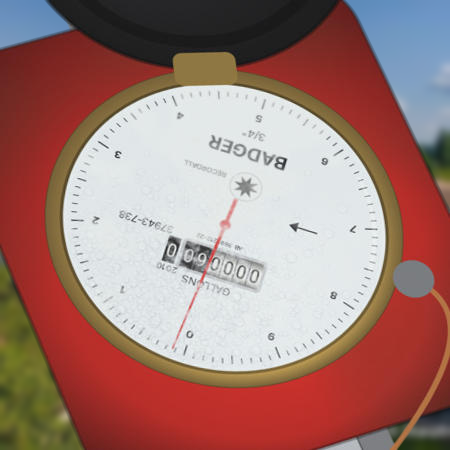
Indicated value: 600.1gal
